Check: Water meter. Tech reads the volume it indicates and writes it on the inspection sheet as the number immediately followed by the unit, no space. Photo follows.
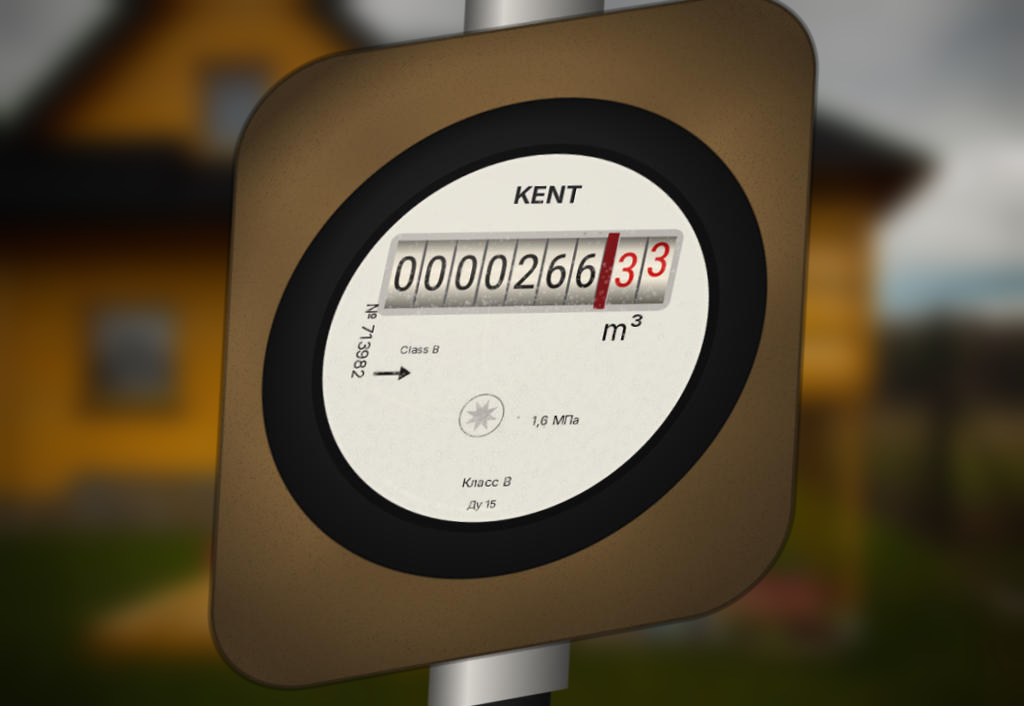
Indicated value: 266.33m³
